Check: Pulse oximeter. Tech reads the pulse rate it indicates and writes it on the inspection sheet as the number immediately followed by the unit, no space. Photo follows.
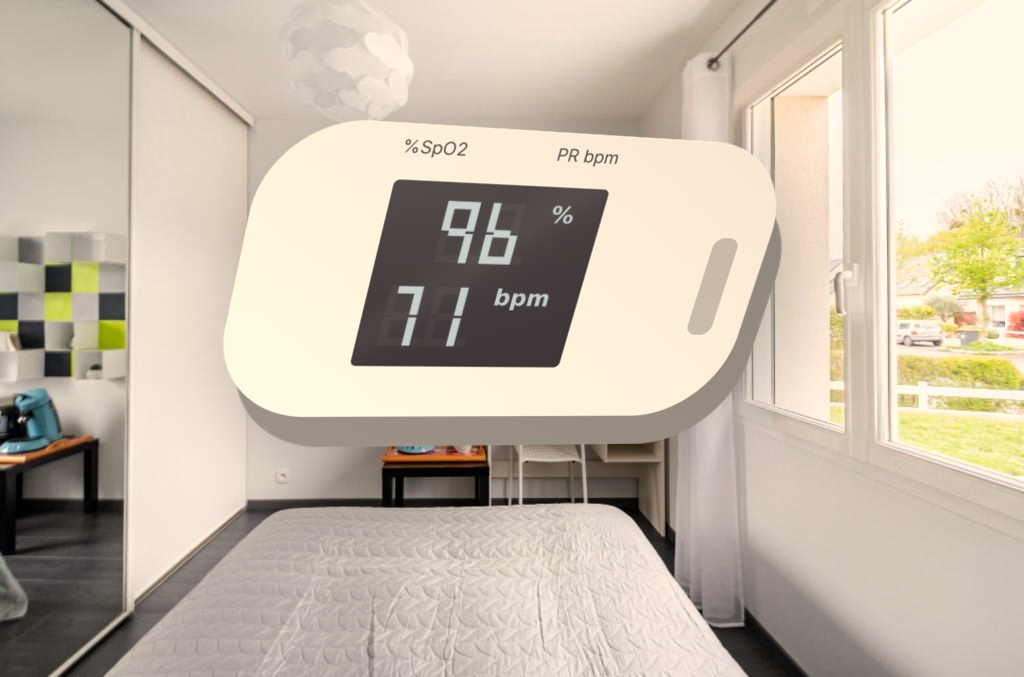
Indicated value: 71bpm
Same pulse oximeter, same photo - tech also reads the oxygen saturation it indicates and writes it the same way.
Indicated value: 96%
